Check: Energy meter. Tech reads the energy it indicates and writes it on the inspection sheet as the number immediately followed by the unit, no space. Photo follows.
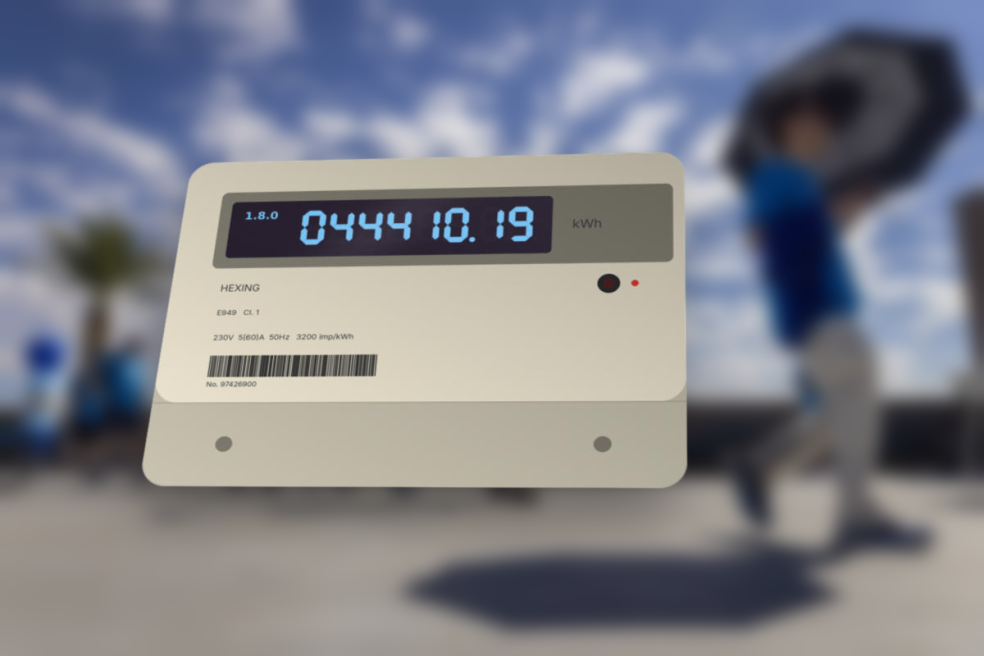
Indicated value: 44410.19kWh
